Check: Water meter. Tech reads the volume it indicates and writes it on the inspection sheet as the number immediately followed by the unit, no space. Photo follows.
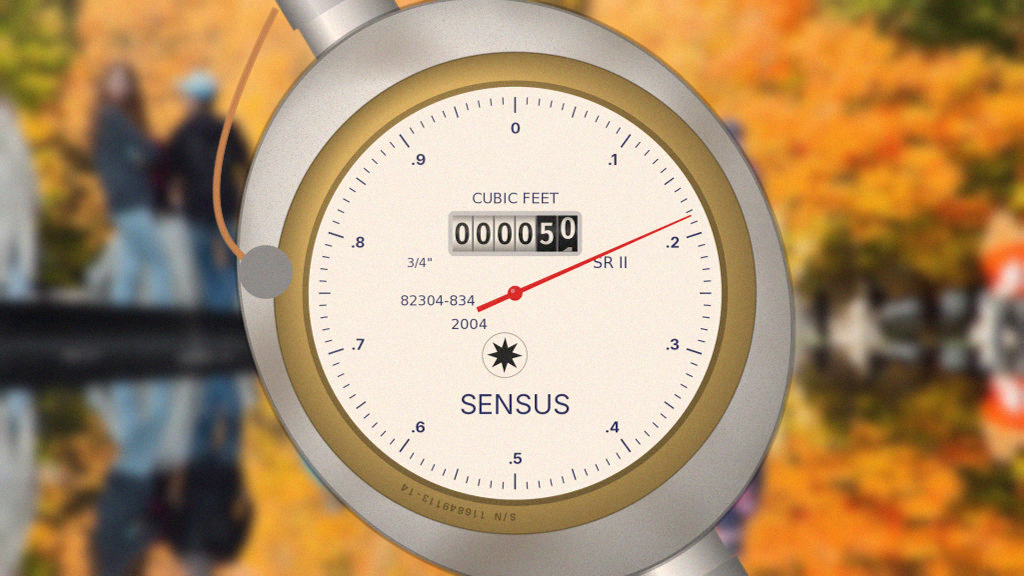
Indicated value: 50.18ft³
